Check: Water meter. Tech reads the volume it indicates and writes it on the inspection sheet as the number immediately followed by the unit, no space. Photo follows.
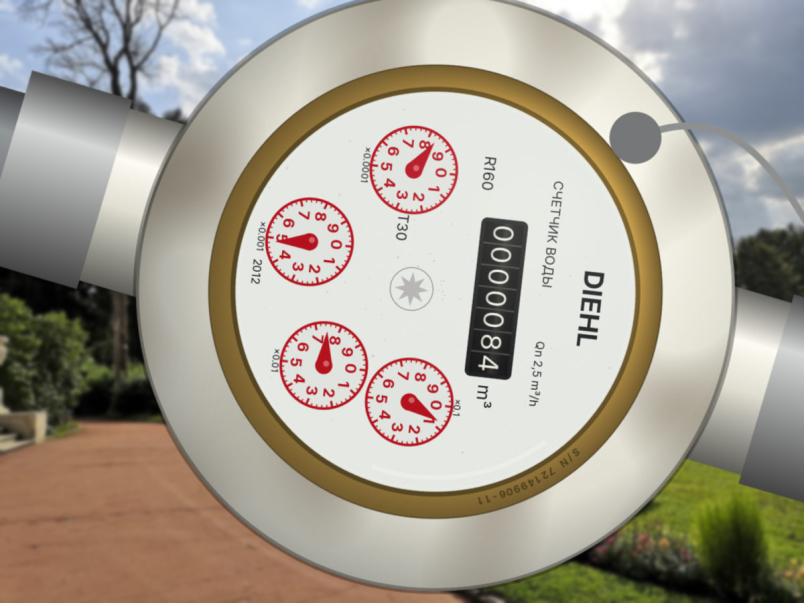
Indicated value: 84.0748m³
